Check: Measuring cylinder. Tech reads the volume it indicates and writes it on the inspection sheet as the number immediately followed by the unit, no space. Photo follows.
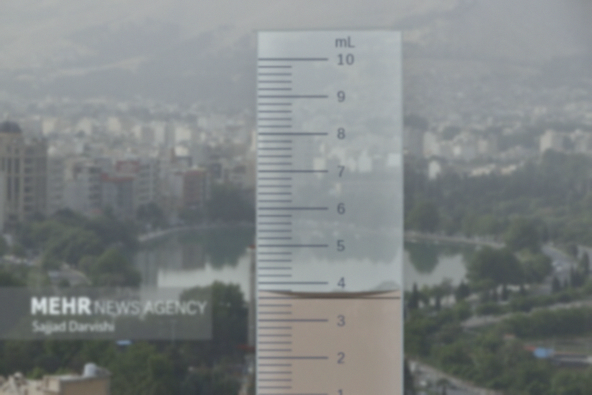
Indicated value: 3.6mL
